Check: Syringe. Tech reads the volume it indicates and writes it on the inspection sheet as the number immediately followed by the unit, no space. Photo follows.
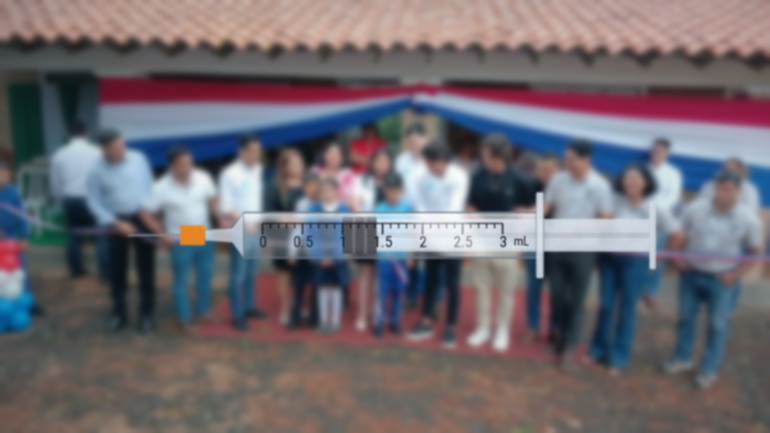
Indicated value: 1mL
